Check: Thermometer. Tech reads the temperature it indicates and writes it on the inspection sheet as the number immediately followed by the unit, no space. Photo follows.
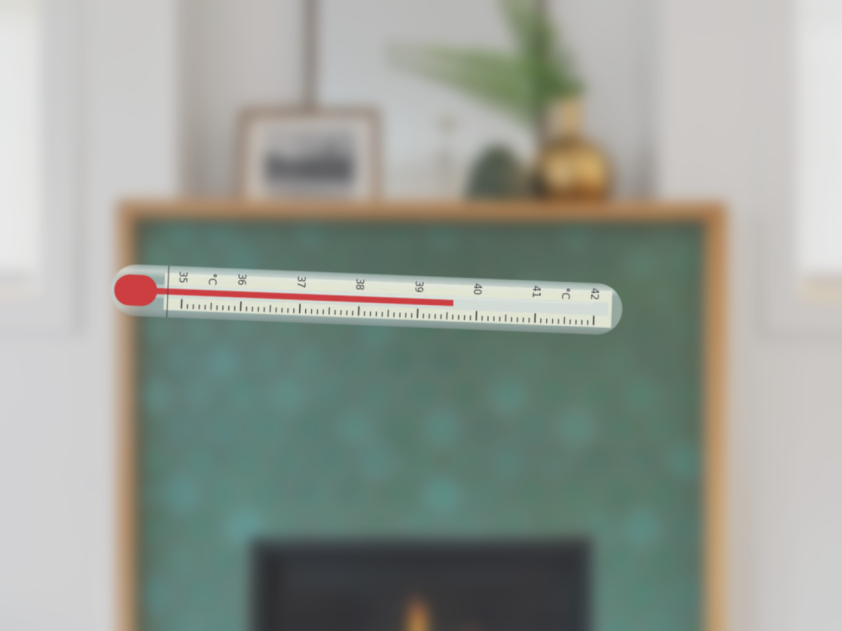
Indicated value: 39.6°C
